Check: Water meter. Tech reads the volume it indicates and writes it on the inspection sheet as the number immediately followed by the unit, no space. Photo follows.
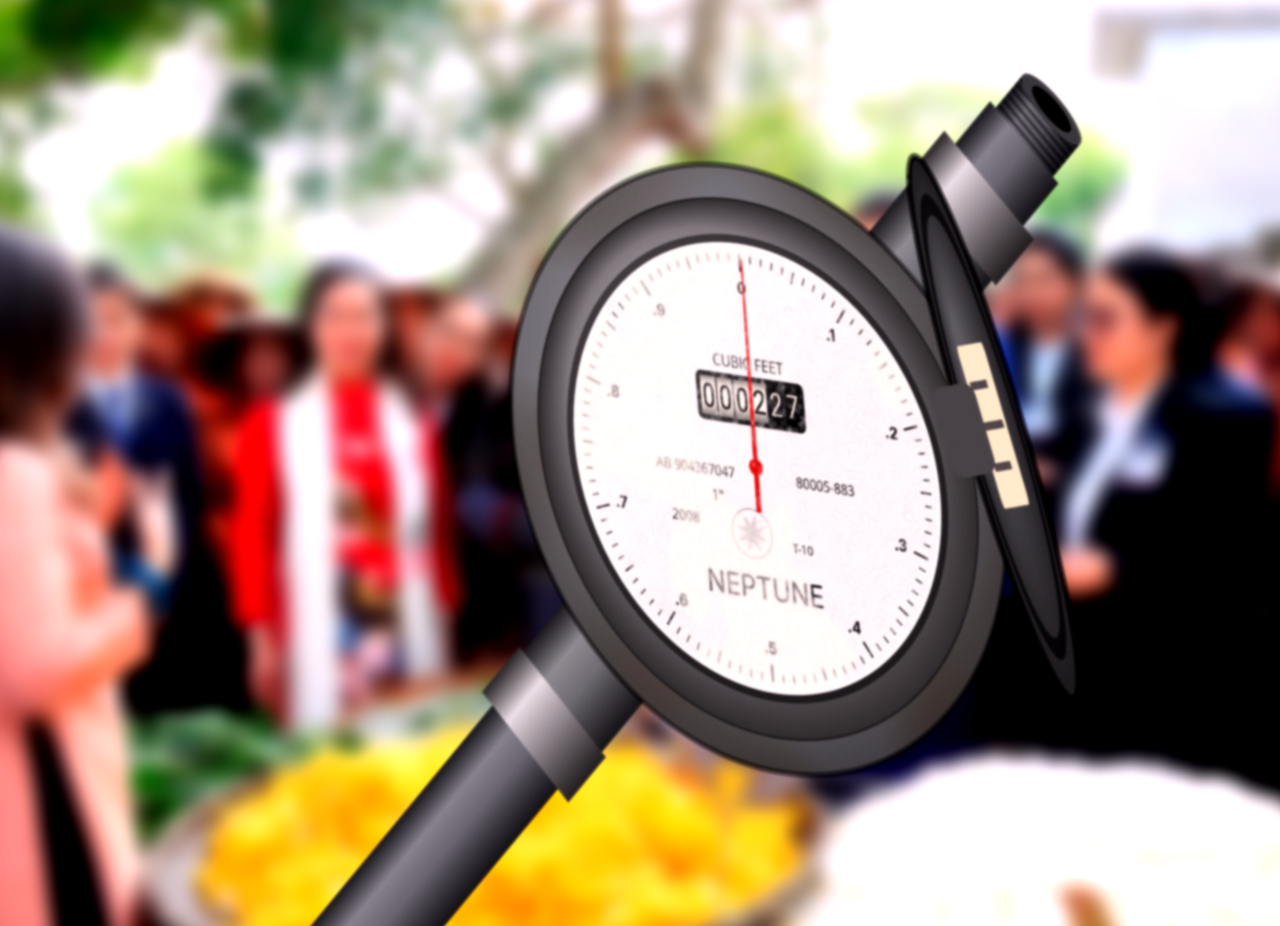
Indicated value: 227.00ft³
